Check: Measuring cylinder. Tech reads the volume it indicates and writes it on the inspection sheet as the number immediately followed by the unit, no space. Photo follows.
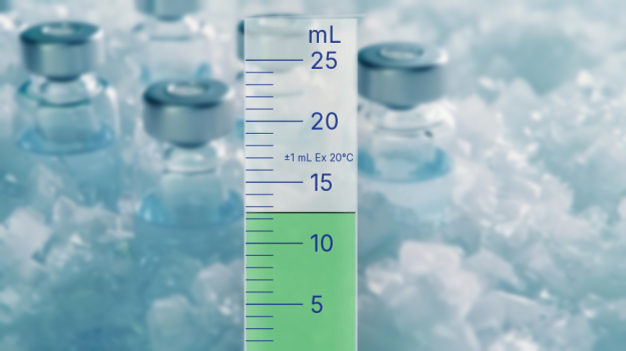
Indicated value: 12.5mL
